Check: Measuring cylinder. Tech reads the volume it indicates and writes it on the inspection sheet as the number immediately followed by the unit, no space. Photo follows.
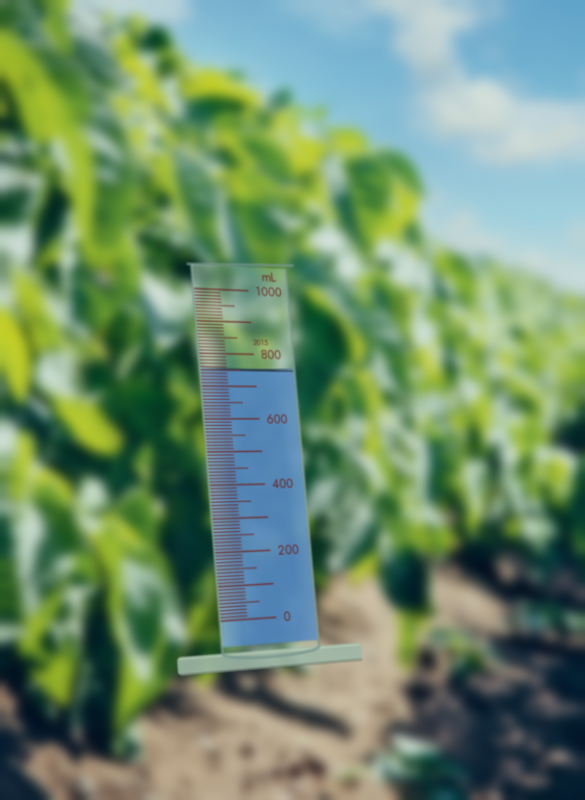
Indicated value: 750mL
